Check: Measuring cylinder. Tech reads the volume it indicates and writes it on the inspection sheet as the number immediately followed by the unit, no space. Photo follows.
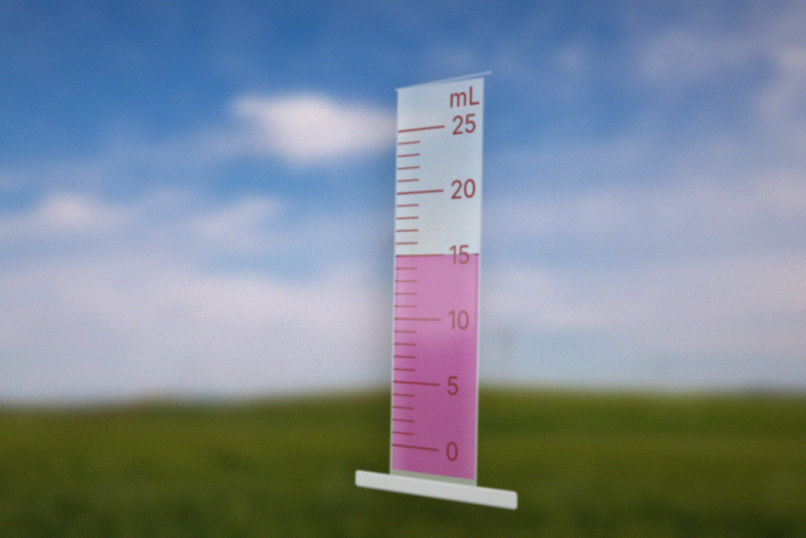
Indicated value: 15mL
